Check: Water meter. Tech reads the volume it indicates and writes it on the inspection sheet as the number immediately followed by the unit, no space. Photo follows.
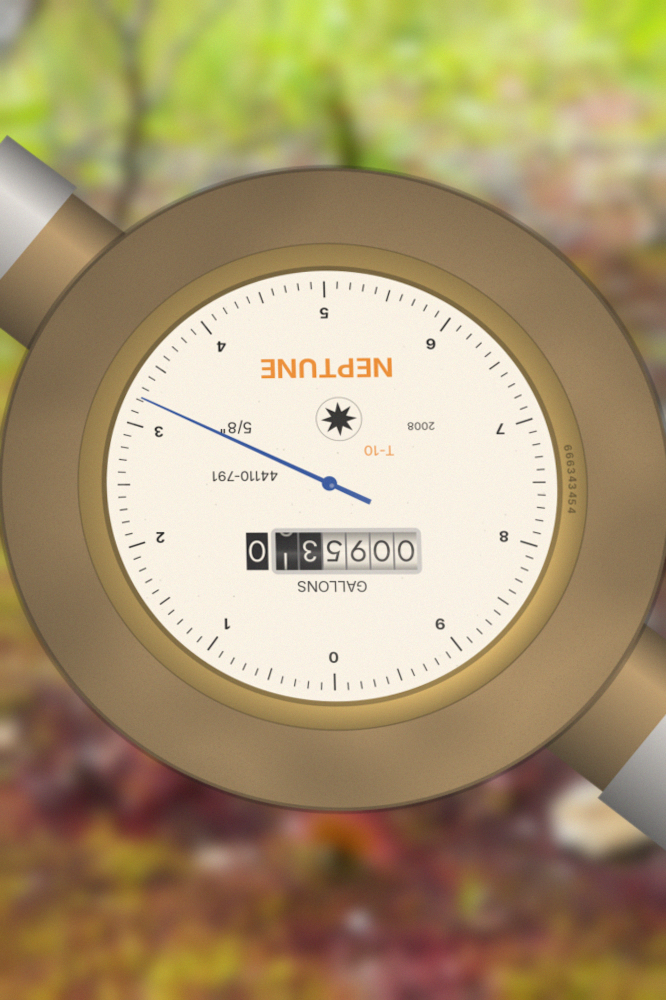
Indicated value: 95313.2gal
